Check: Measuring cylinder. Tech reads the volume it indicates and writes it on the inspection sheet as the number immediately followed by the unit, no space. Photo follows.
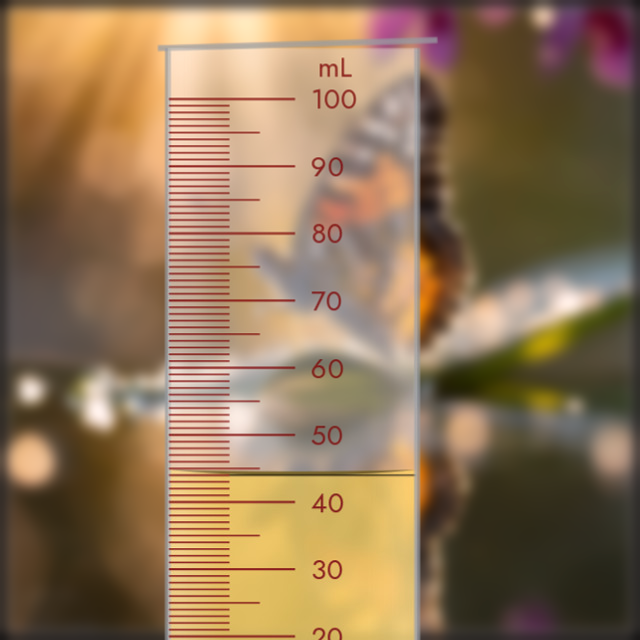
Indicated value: 44mL
